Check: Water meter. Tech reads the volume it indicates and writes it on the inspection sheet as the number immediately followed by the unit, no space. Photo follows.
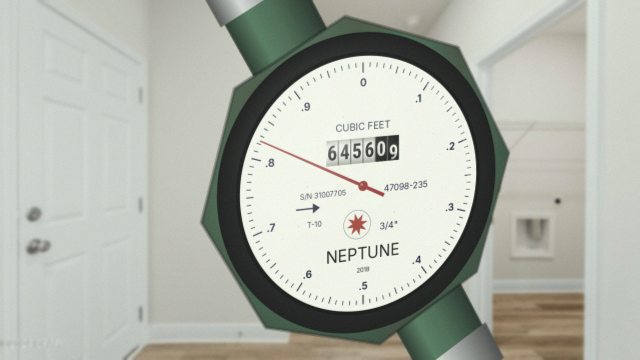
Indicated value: 645608.82ft³
